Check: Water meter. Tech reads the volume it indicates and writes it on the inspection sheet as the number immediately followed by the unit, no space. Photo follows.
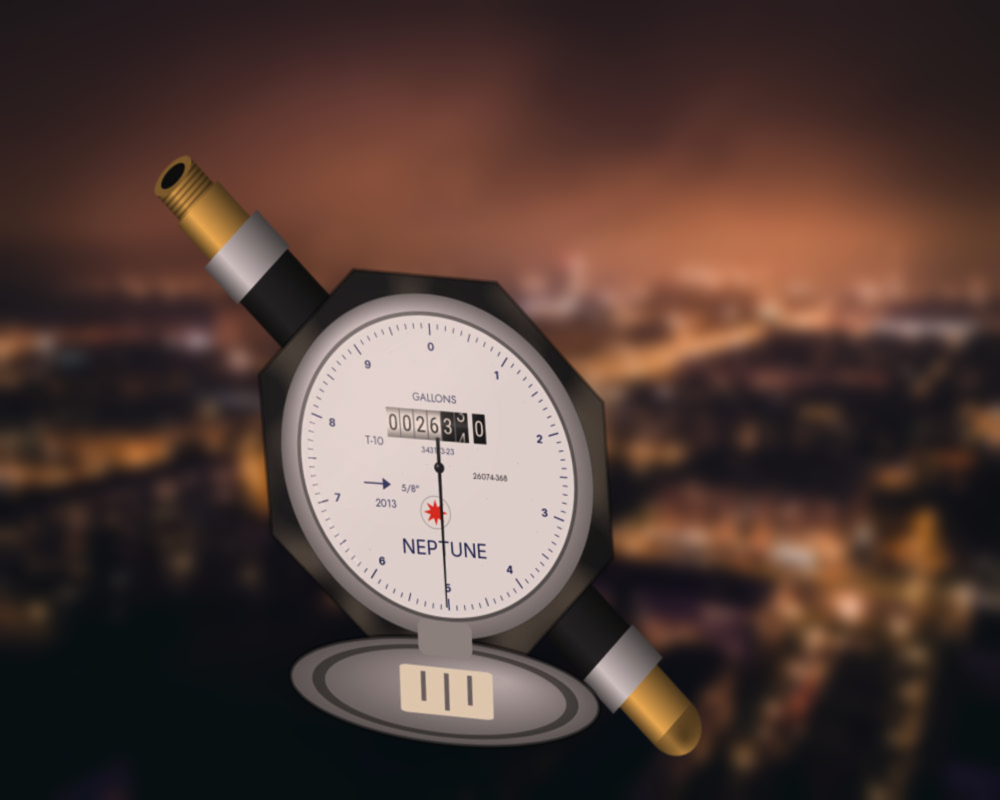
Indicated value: 26335.0gal
